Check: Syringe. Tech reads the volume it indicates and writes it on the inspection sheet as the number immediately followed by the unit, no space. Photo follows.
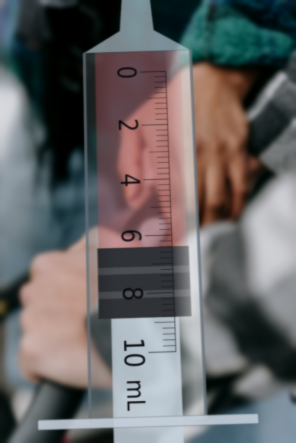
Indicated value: 6.4mL
